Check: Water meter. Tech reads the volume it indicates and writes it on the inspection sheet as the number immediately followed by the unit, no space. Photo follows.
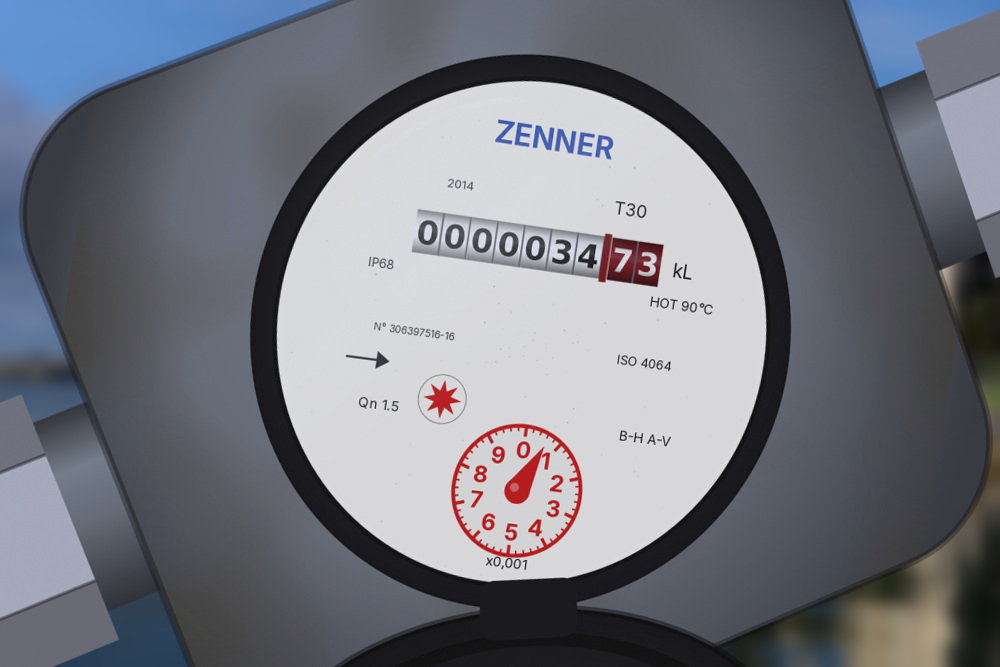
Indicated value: 34.730kL
